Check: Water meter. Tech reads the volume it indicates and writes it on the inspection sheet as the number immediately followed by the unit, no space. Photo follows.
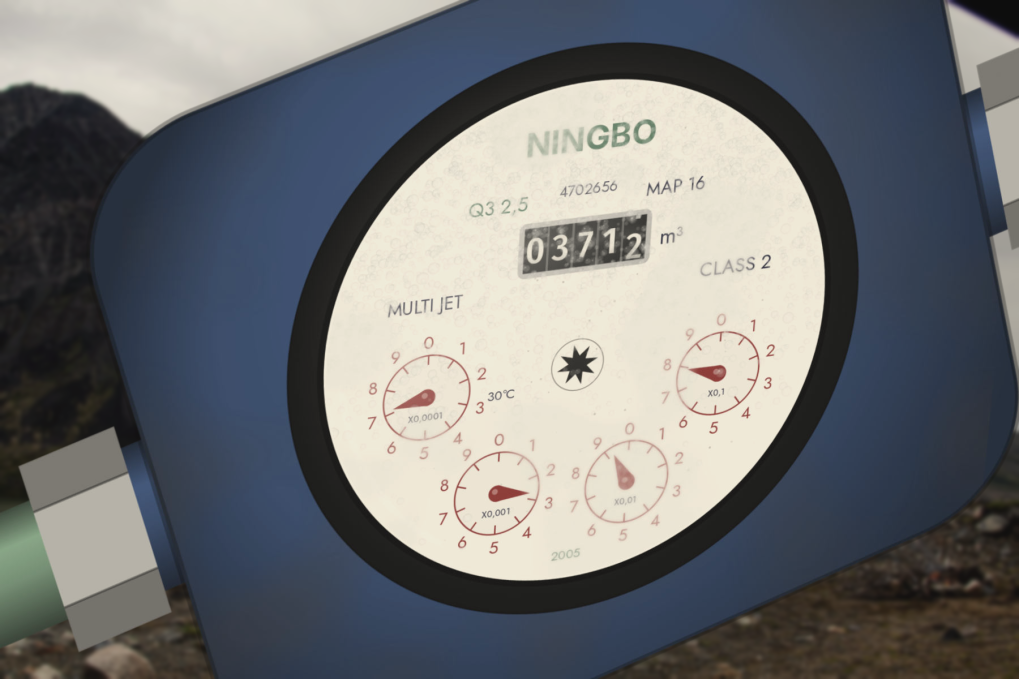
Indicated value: 3711.7927m³
